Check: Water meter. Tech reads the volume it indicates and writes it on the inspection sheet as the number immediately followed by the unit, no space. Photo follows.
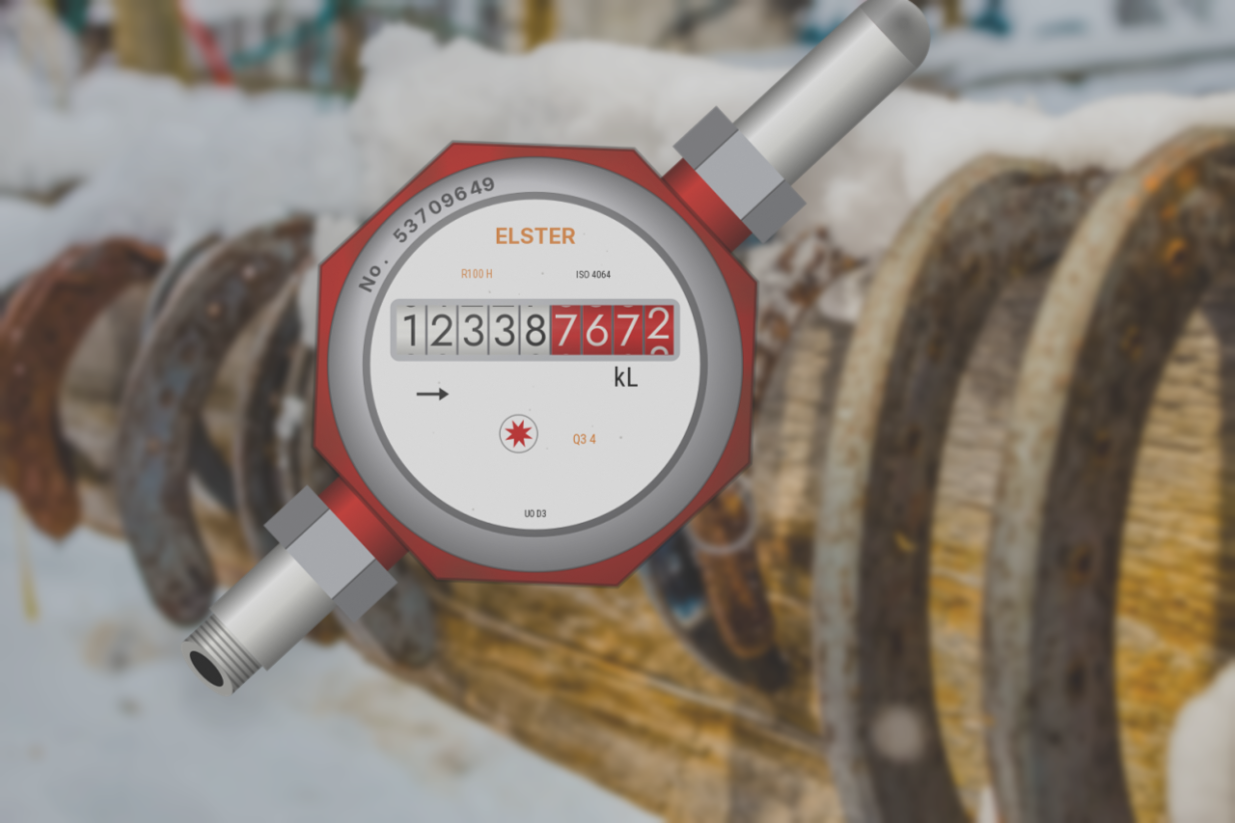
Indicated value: 12338.7672kL
